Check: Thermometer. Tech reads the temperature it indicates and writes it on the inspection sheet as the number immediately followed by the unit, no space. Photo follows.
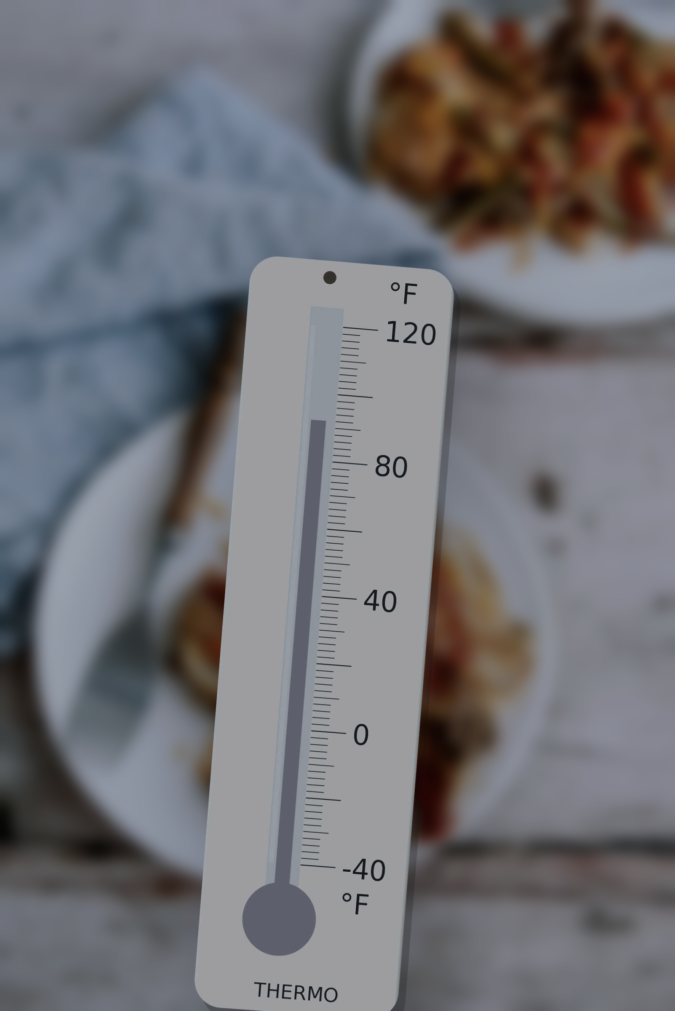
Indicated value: 92°F
